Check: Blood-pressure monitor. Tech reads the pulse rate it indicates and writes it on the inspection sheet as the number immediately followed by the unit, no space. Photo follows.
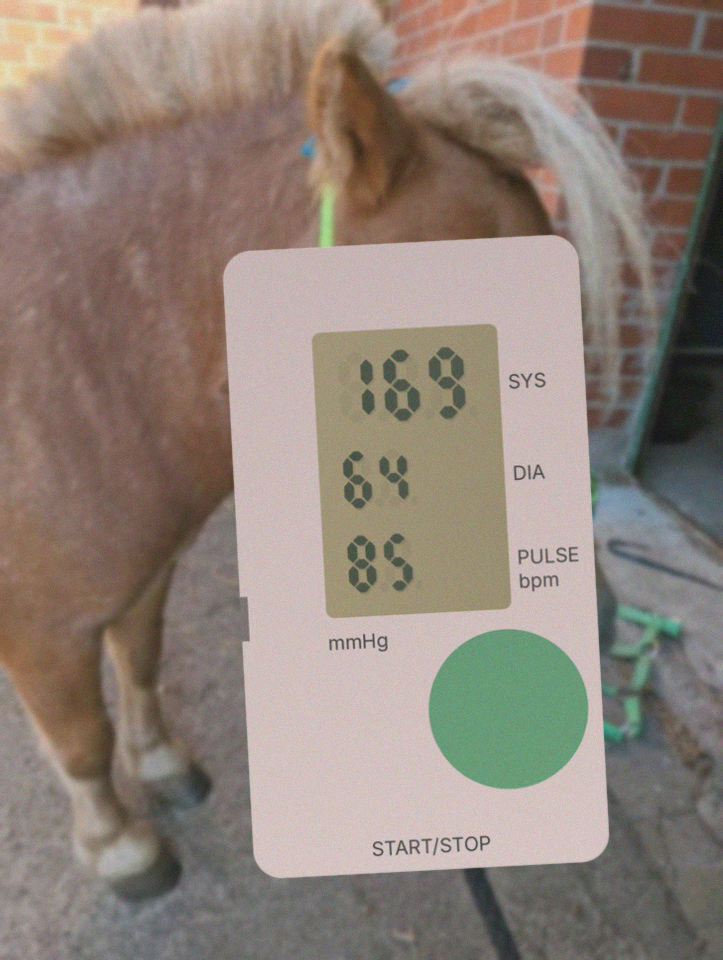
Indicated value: 85bpm
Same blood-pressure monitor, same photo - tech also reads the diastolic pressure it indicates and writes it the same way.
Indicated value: 64mmHg
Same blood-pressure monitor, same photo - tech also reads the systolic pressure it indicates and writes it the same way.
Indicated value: 169mmHg
